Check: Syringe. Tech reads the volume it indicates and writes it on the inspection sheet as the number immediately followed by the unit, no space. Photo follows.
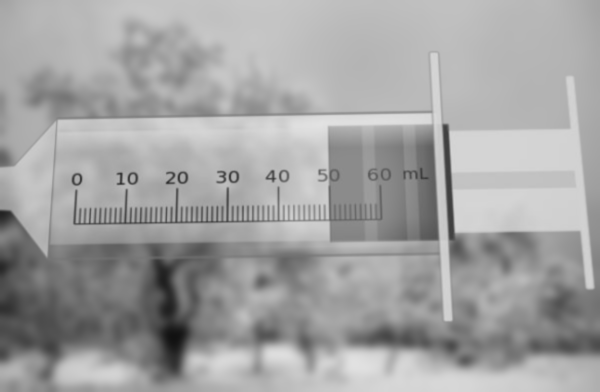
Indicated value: 50mL
